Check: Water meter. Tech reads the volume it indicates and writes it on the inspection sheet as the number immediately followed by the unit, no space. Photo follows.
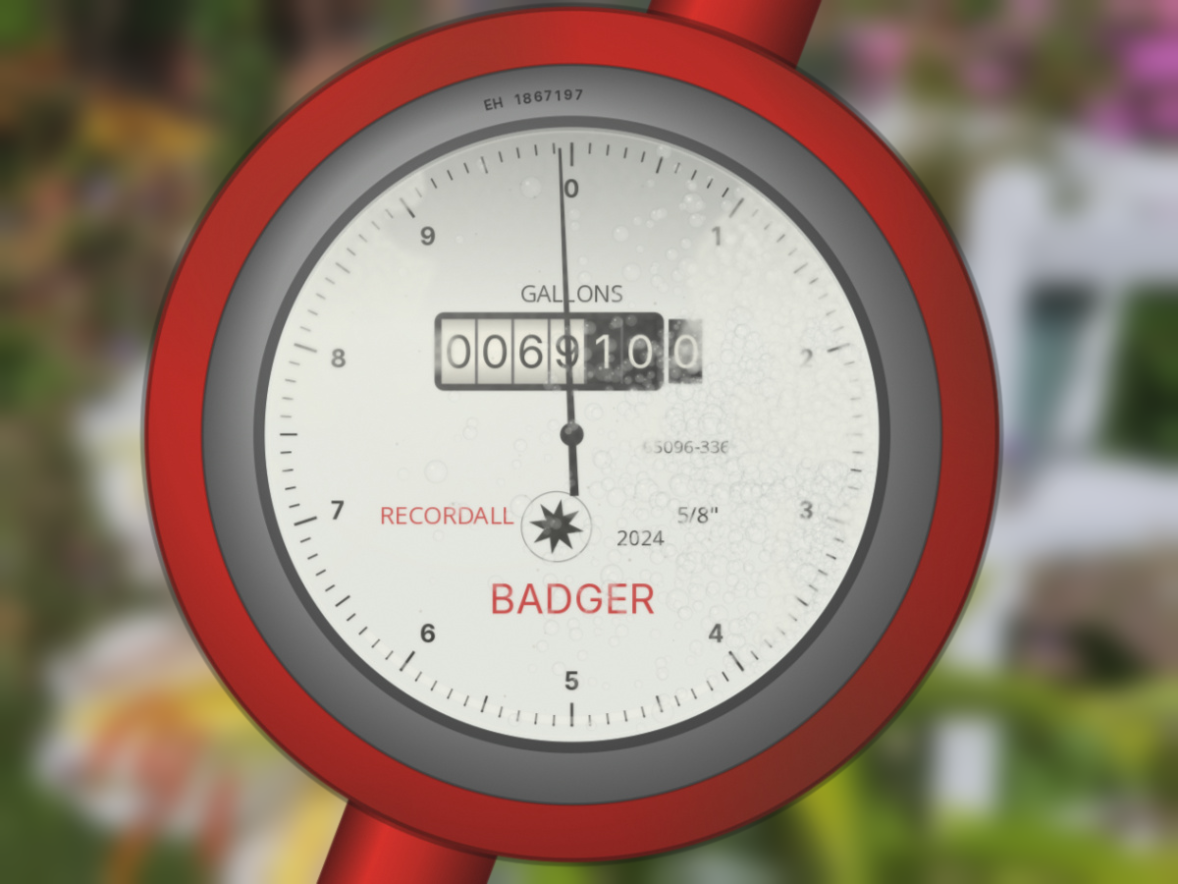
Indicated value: 69099.9gal
